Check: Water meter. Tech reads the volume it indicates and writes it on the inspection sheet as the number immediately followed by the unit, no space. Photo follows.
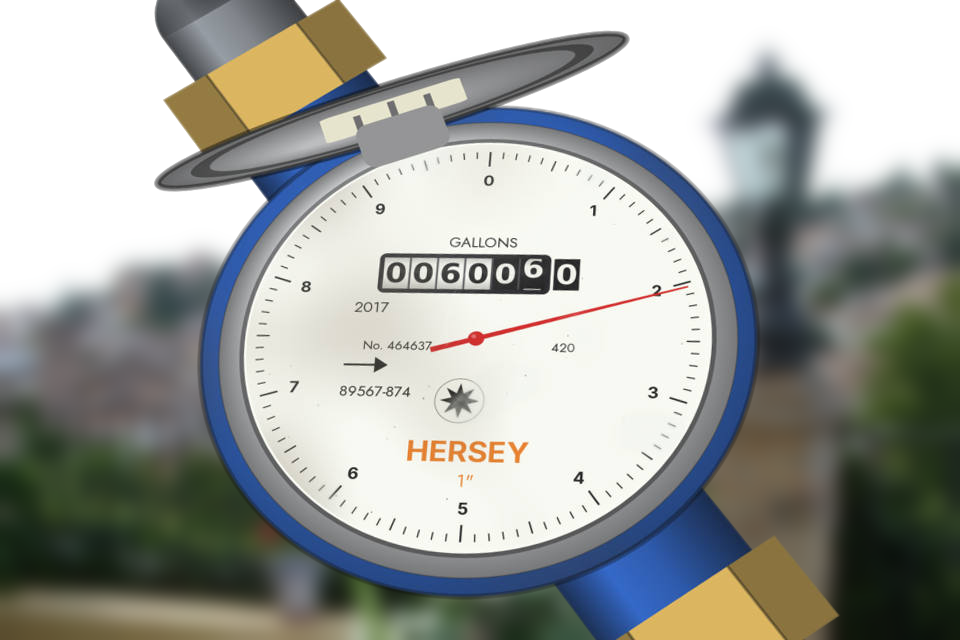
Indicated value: 60062.0gal
